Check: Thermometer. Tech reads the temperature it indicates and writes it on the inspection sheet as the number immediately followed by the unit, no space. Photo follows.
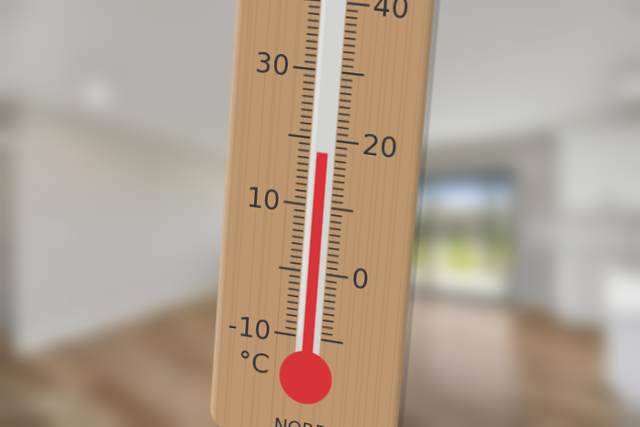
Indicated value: 18°C
